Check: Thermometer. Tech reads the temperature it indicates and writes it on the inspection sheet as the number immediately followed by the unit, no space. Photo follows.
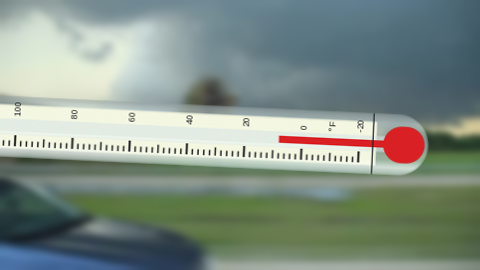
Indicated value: 8°F
